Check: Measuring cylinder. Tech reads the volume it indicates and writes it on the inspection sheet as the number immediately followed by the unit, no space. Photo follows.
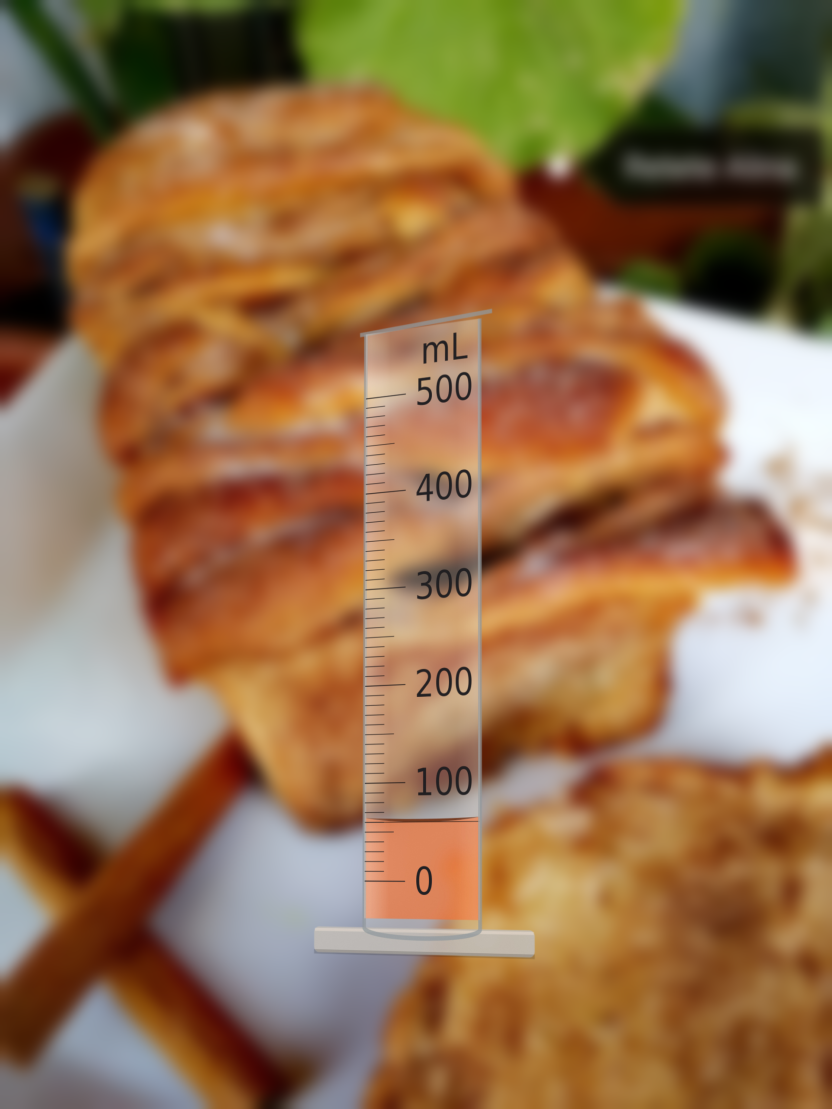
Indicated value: 60mL
